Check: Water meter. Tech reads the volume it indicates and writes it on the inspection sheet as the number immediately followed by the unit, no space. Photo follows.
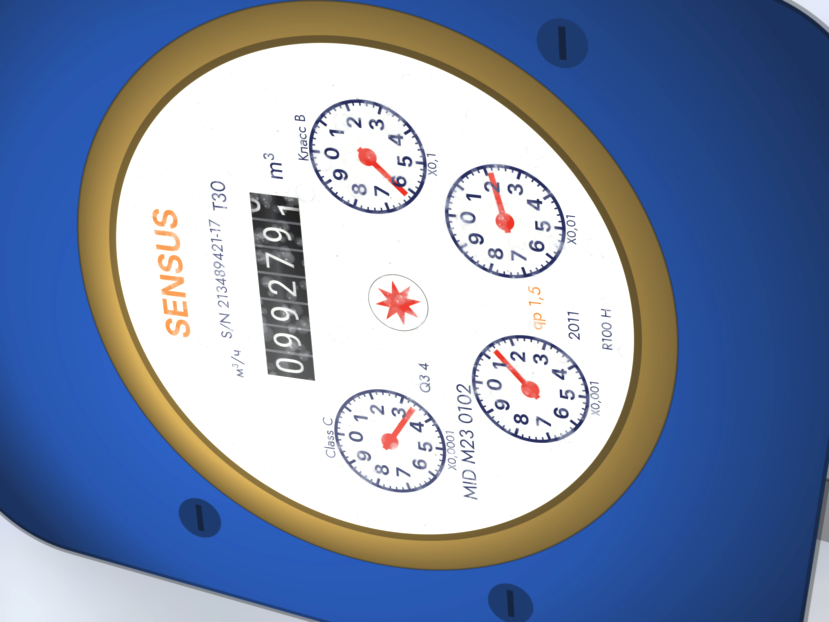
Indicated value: 992790.6213m³
